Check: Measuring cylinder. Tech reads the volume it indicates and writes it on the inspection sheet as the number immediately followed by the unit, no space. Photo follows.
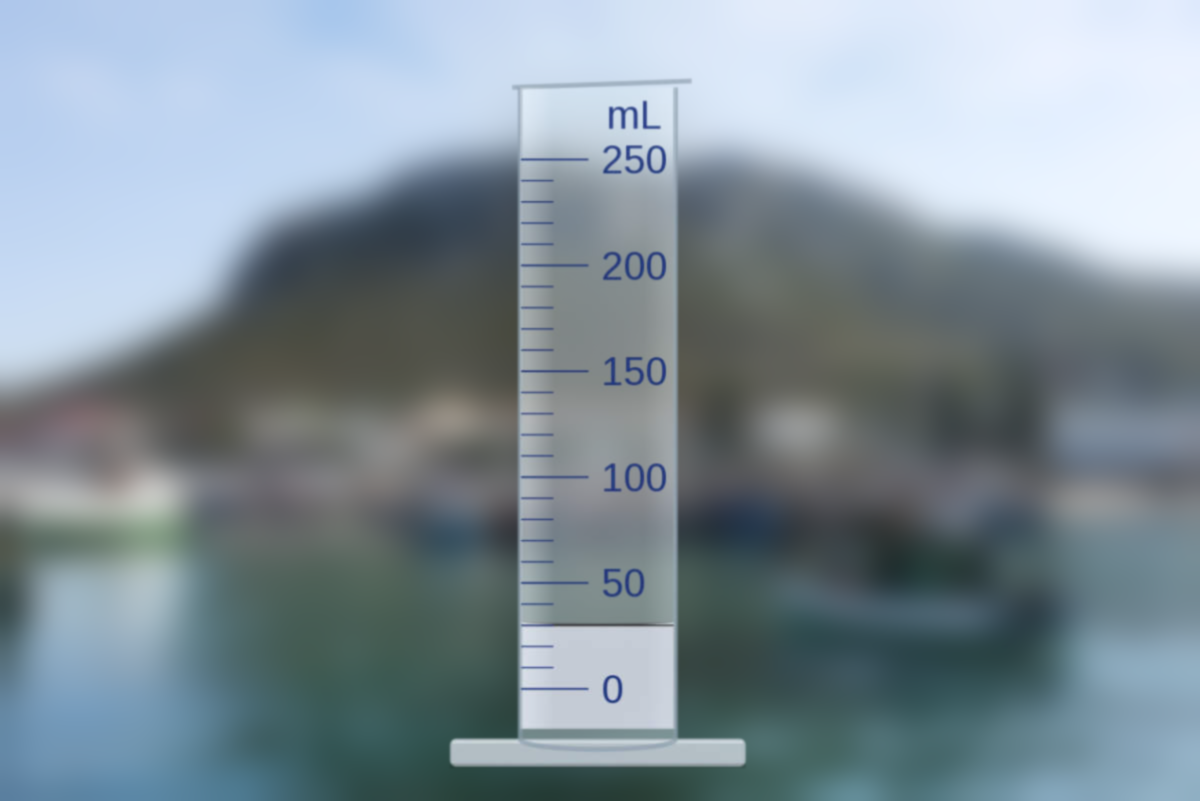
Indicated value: 30mL
